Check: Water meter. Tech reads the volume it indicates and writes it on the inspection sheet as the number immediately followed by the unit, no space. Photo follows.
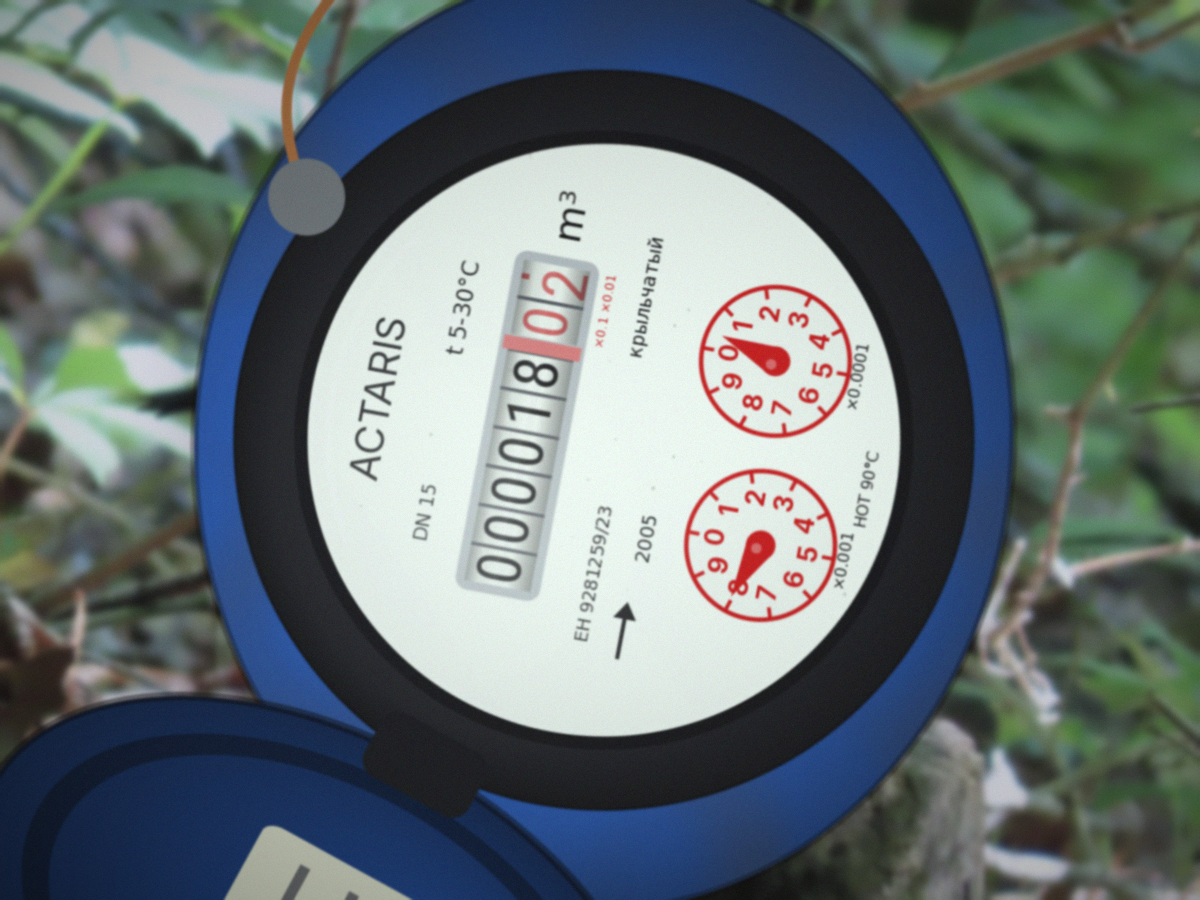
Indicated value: 18.0180m³
